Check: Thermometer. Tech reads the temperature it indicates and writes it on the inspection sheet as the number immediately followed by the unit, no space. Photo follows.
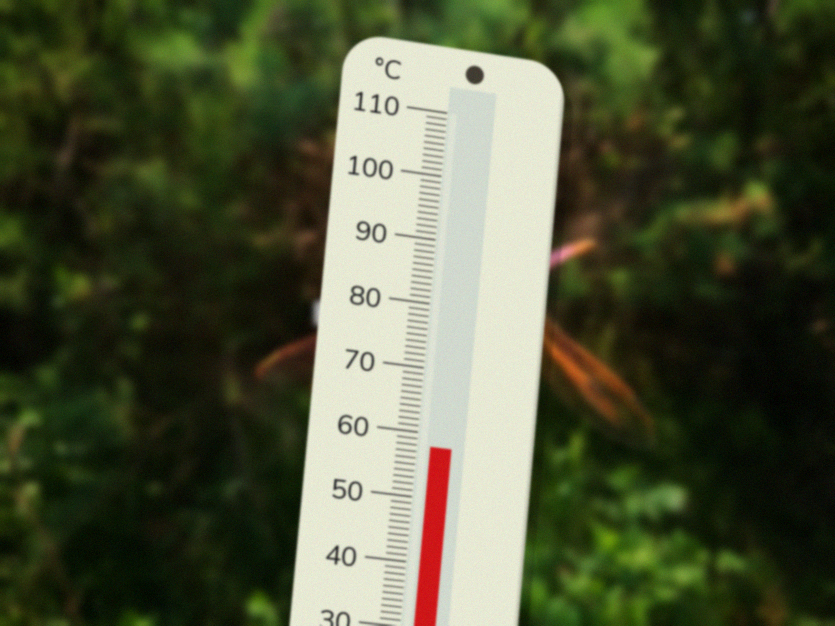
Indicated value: 58°C
